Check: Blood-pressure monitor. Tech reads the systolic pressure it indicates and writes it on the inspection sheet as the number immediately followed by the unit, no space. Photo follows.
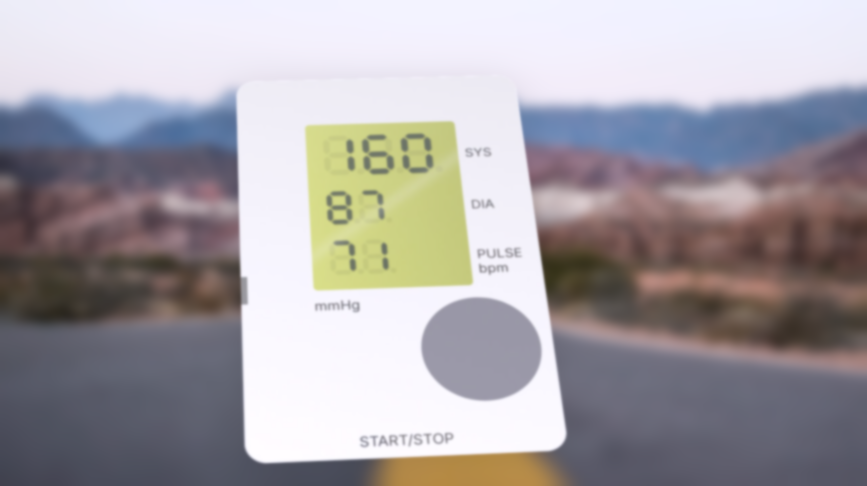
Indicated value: 160mmHg
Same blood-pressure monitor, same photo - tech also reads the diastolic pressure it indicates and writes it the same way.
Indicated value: 87mmHg
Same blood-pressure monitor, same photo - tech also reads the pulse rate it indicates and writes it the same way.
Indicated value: 71bpm
